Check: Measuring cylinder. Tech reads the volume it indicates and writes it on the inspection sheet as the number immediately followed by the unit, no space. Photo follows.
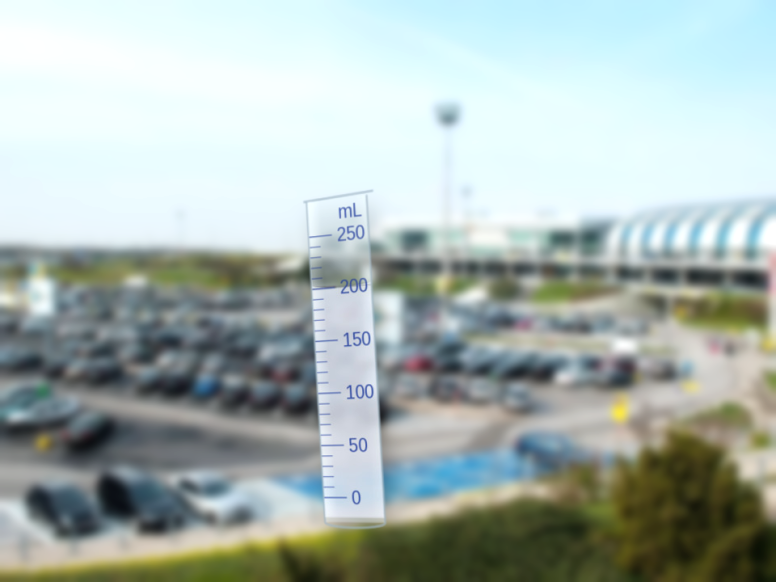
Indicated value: 200mL
